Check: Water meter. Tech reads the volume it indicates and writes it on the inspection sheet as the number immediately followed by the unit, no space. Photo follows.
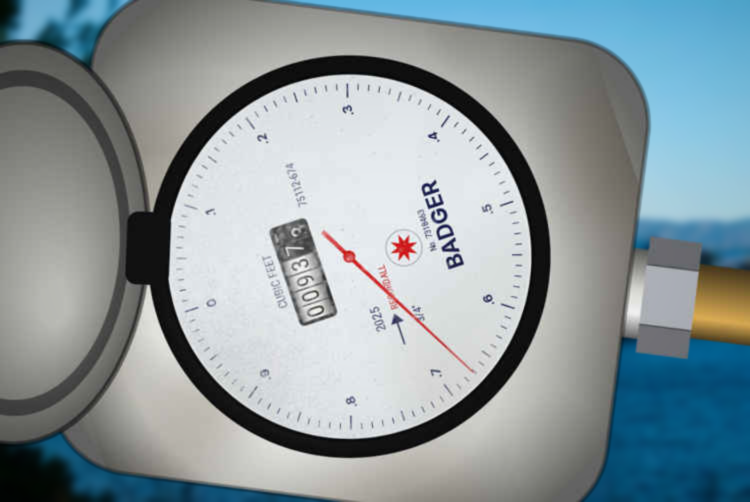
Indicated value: 9372.67ft³
